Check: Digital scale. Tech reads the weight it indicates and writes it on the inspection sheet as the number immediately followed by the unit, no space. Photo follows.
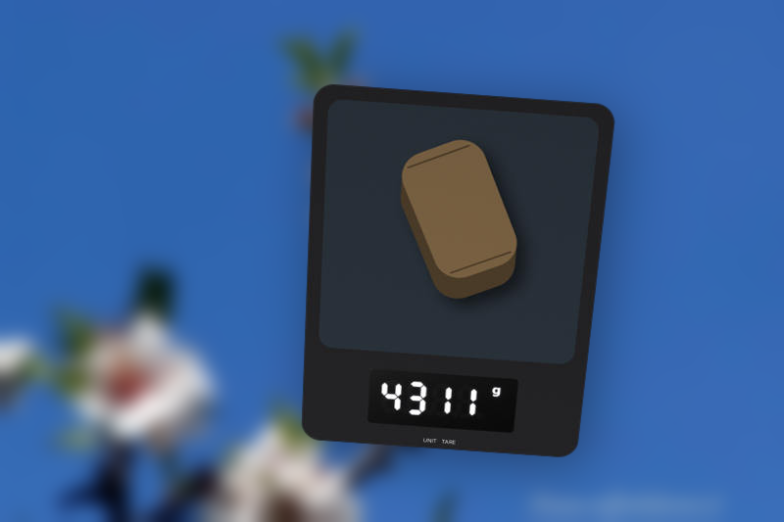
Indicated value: 4311g
